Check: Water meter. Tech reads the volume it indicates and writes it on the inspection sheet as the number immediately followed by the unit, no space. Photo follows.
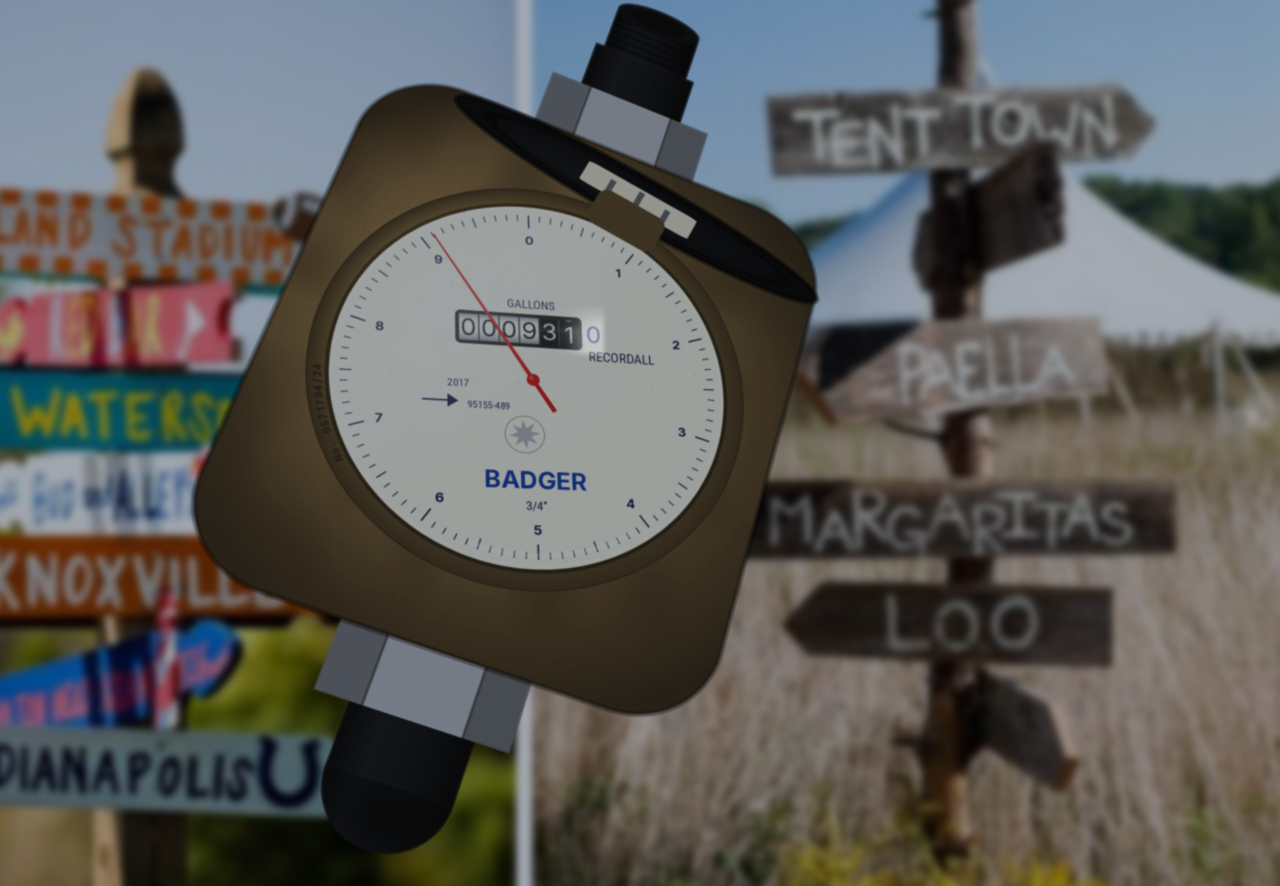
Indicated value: 9309.1gal
